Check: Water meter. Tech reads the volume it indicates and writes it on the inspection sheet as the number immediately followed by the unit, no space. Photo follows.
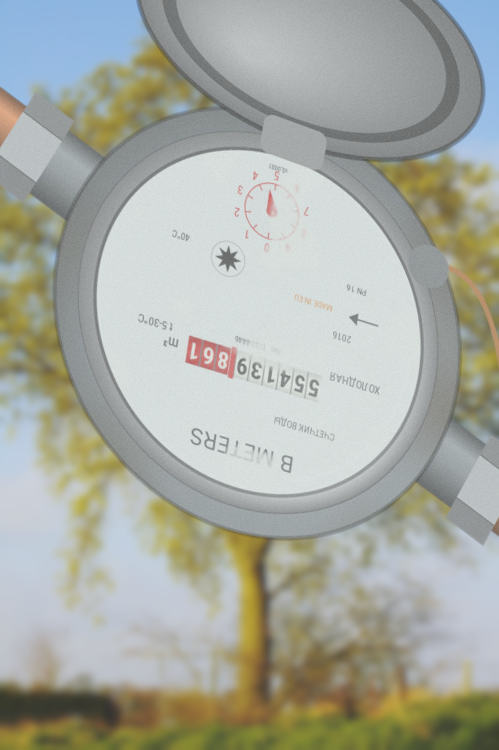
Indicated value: 554139.8614m³
